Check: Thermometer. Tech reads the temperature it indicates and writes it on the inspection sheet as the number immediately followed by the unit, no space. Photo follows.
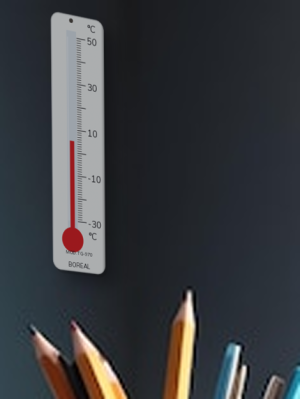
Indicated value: 5°C
